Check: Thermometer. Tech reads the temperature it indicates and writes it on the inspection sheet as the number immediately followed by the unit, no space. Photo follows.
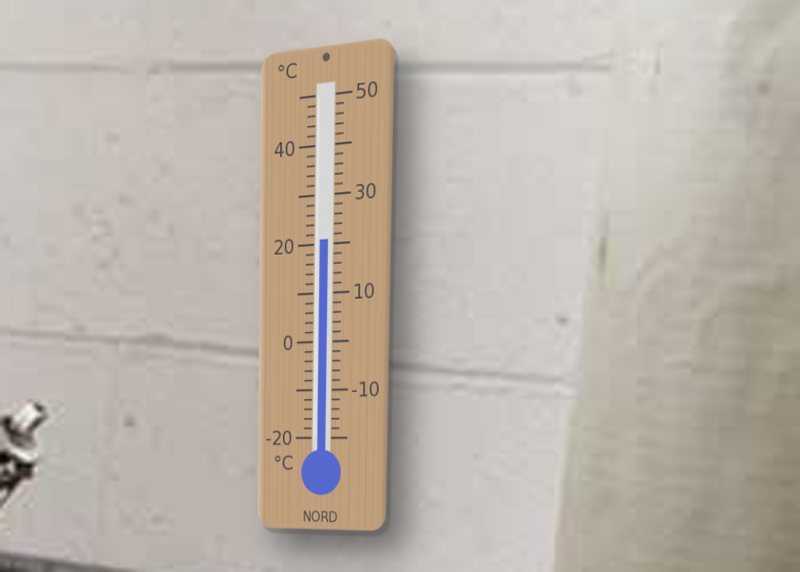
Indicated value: 21°C
